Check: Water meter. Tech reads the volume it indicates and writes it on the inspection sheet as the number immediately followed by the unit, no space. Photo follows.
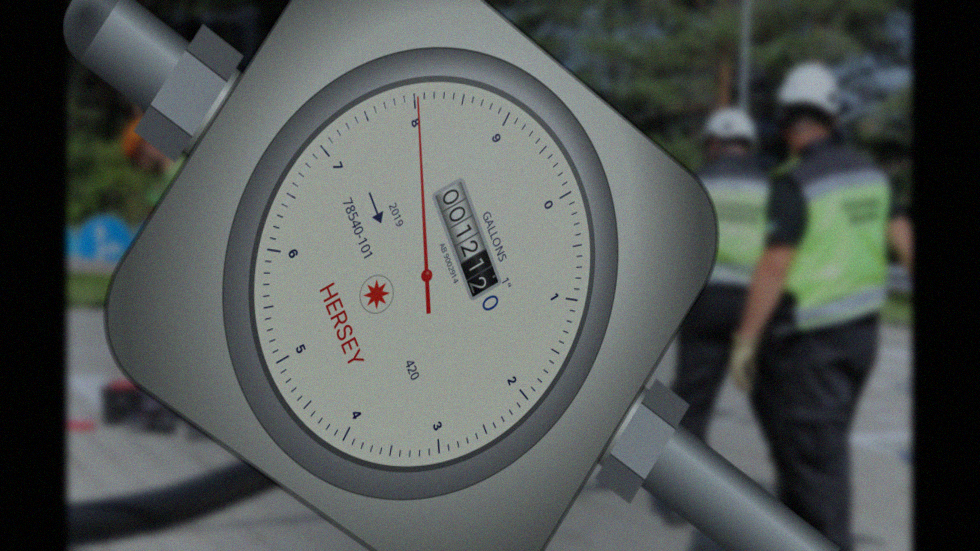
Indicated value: 12118.0gal
